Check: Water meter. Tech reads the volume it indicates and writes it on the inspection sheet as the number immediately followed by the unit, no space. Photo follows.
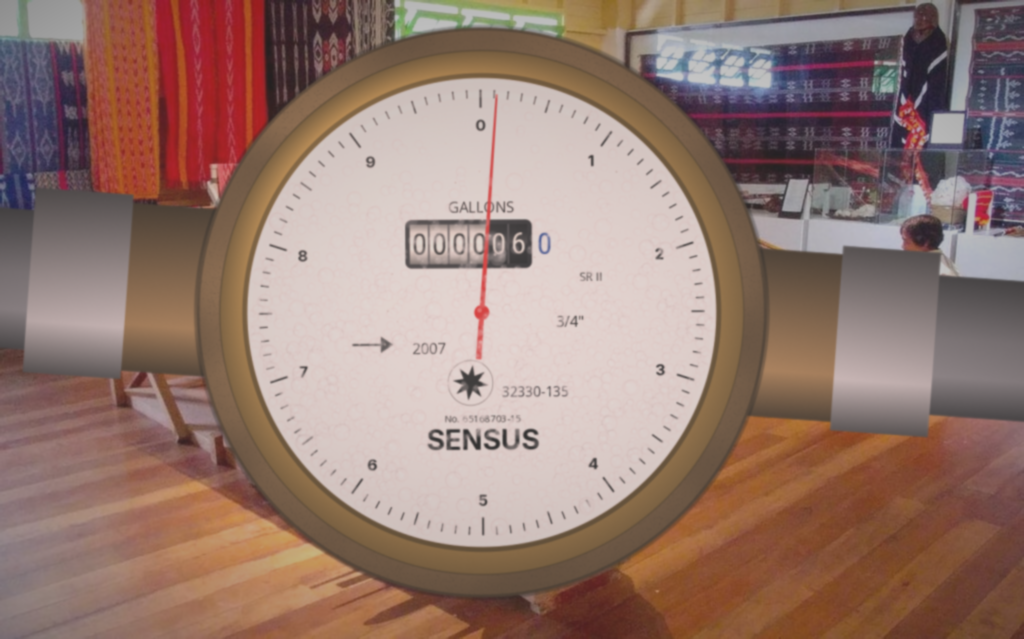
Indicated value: 60.1gal
